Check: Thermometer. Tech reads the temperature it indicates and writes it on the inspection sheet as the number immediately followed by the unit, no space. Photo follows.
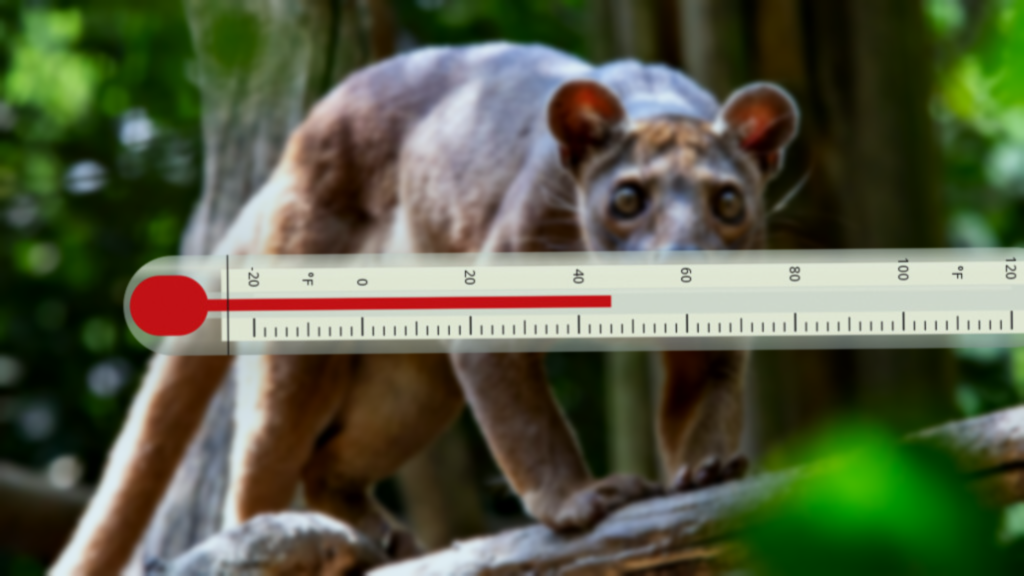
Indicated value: 46°F
